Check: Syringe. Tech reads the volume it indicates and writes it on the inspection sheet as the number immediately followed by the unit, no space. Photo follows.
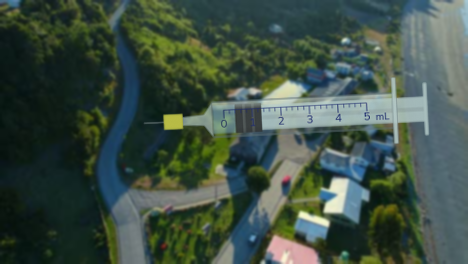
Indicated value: 0.4mL
